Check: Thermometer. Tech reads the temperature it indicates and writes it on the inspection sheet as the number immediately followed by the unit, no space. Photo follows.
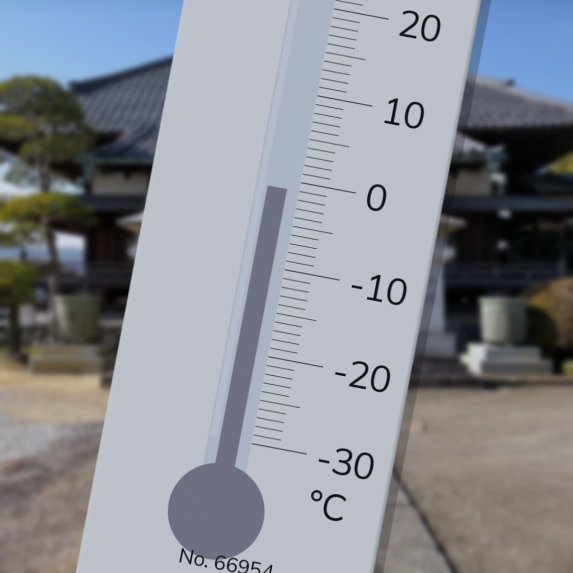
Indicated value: -1°C
